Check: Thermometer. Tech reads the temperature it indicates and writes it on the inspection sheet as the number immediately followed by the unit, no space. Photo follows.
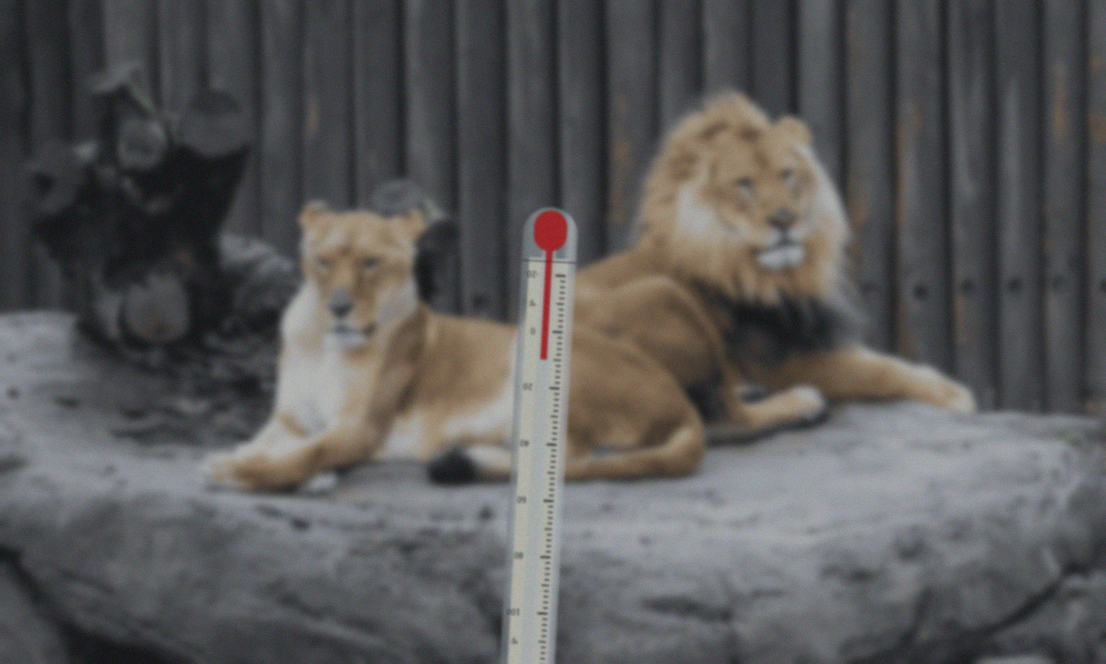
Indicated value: 10°F
